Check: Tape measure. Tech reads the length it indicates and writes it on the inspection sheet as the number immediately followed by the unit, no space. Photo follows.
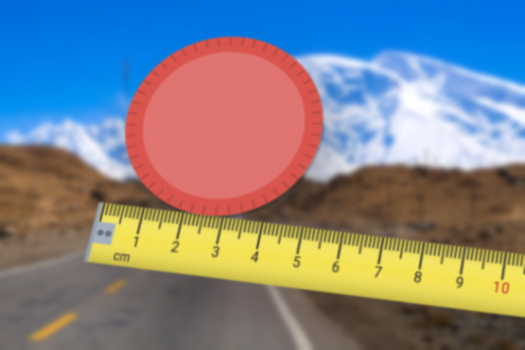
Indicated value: 5cm
